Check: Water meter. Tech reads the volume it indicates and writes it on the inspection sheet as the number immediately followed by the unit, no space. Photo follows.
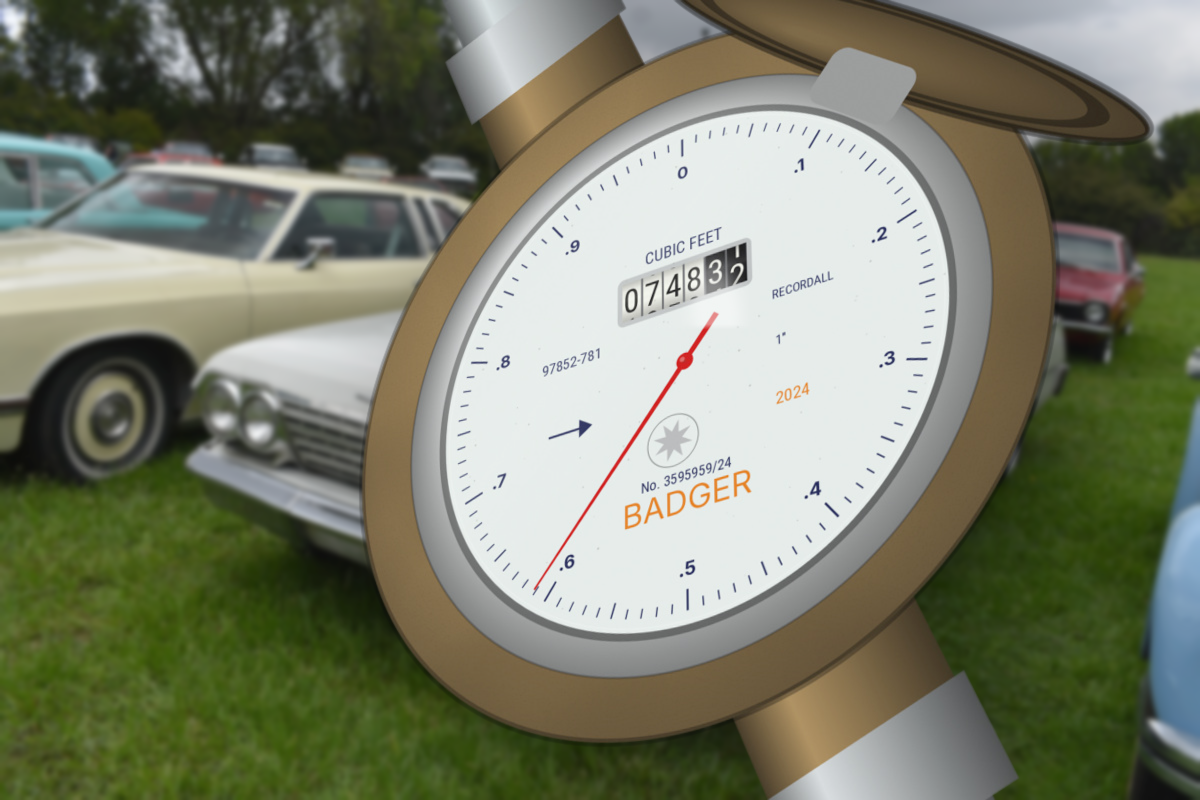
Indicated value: 74831.61ft³
